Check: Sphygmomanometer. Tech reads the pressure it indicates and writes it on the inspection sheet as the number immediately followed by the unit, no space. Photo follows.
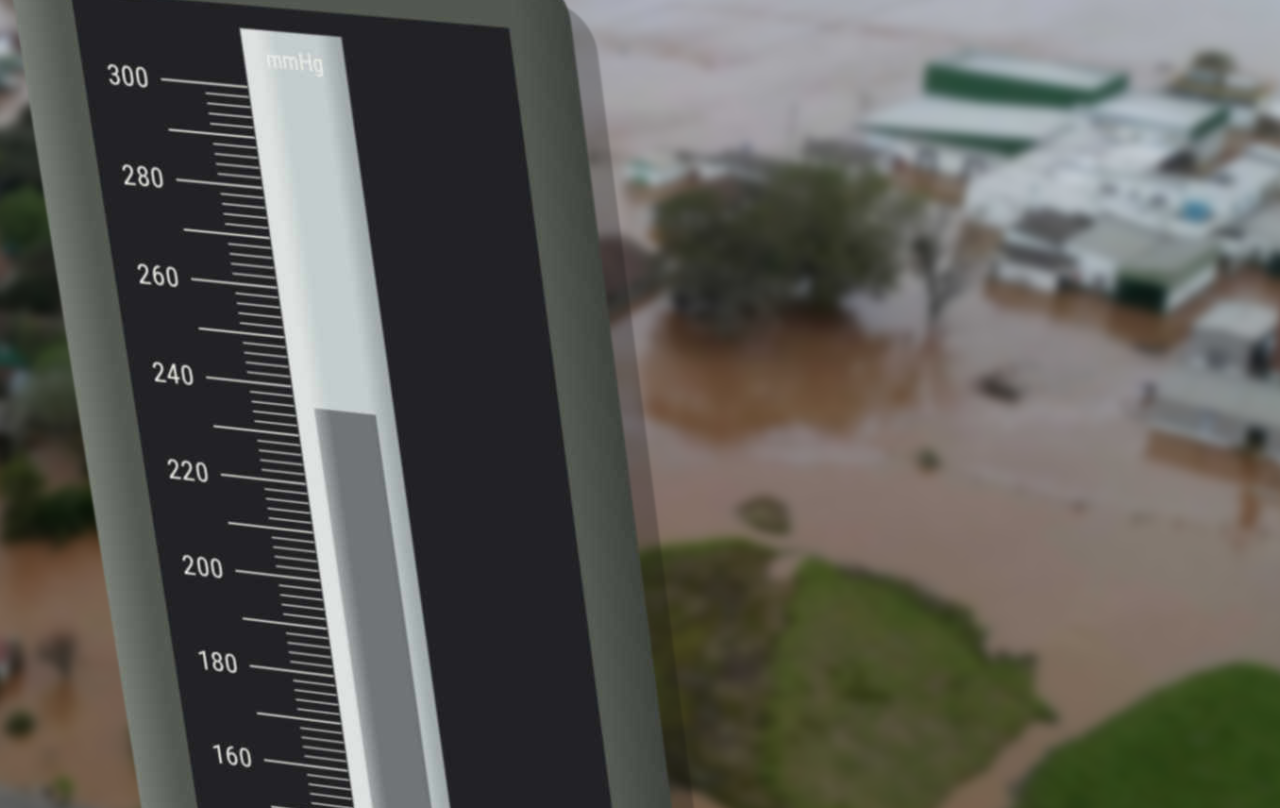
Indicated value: 236mmHg
